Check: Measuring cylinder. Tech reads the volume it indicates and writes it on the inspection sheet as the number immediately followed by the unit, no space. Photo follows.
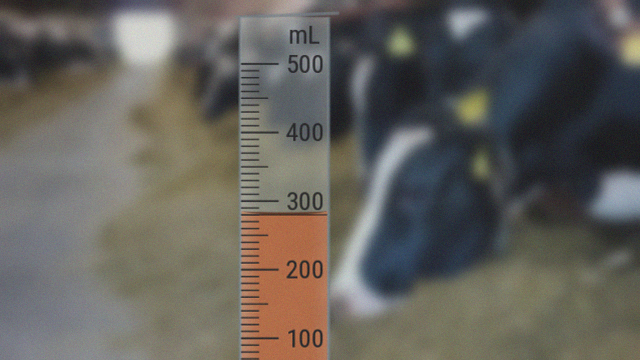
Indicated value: 280mL
